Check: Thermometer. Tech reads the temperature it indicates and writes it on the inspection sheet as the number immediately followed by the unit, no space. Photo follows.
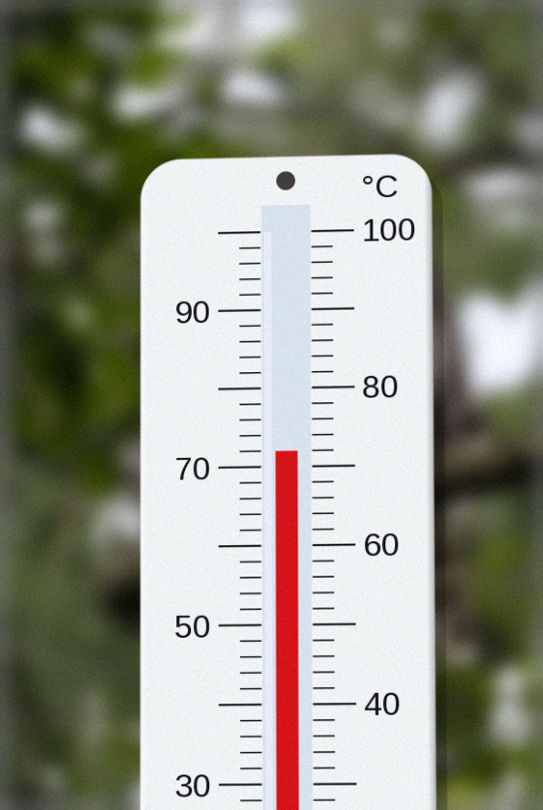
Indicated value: 72°C
